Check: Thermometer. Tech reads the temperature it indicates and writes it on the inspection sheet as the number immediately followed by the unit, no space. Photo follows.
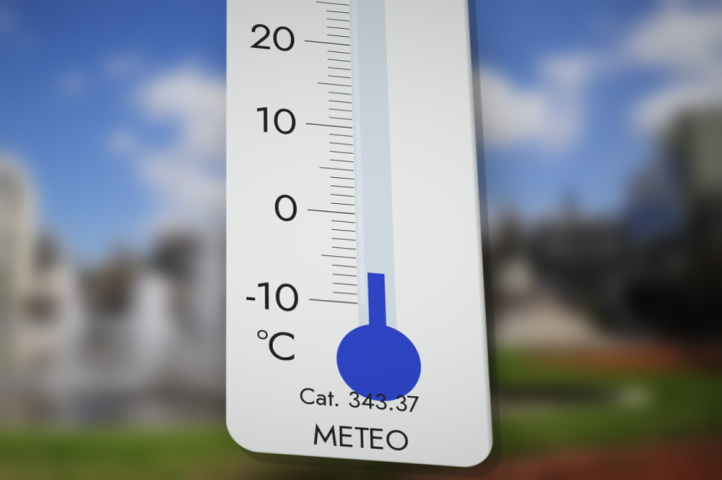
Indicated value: -6.5°C
